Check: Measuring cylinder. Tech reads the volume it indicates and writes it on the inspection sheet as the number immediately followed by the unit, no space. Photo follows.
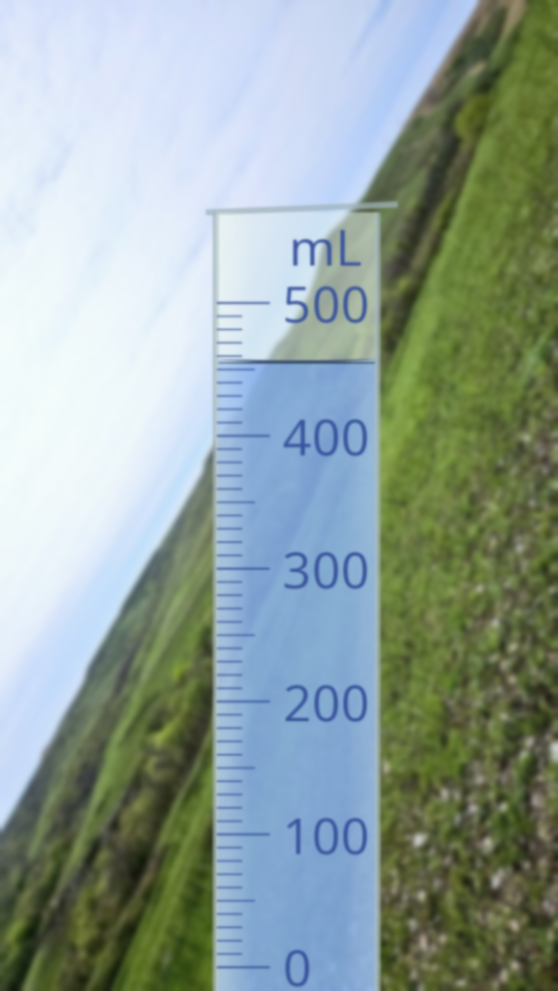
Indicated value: 455mL
